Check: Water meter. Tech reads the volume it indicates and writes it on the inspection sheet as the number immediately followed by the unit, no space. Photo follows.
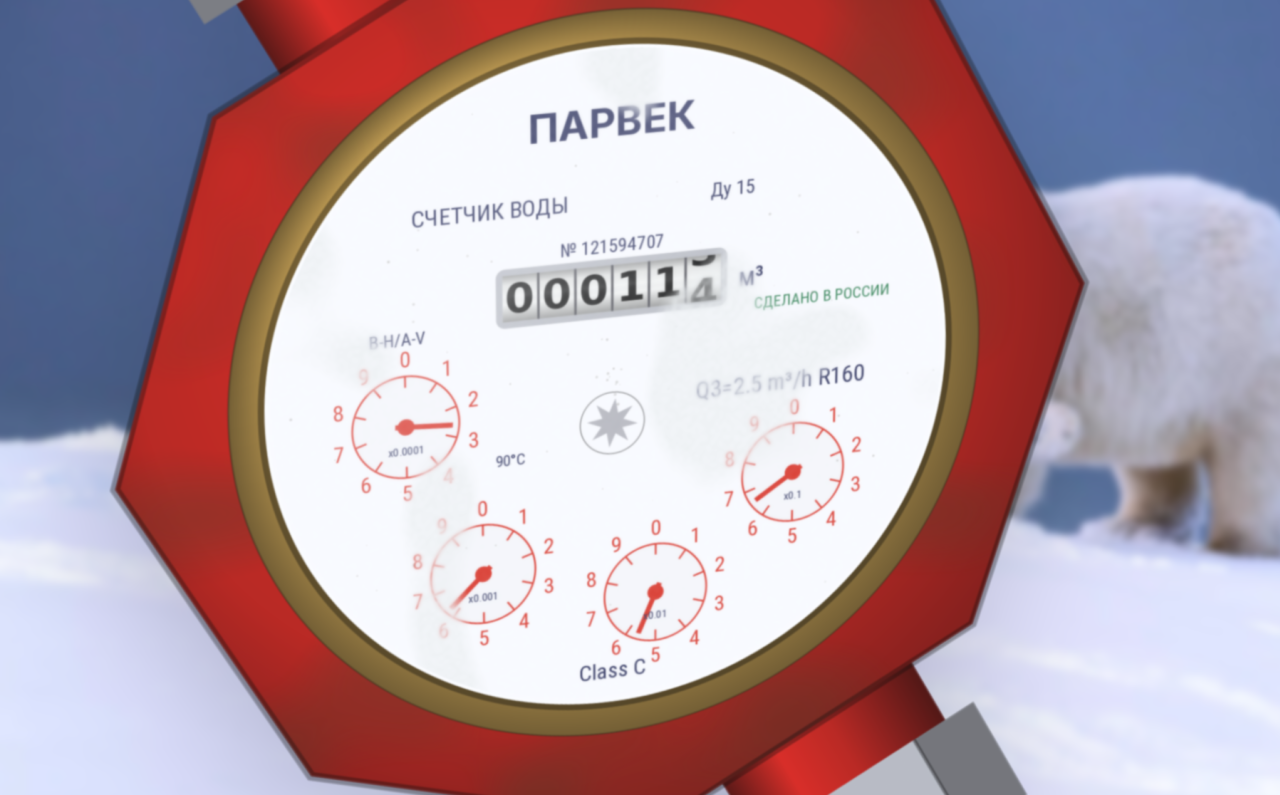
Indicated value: 113.6562m³
